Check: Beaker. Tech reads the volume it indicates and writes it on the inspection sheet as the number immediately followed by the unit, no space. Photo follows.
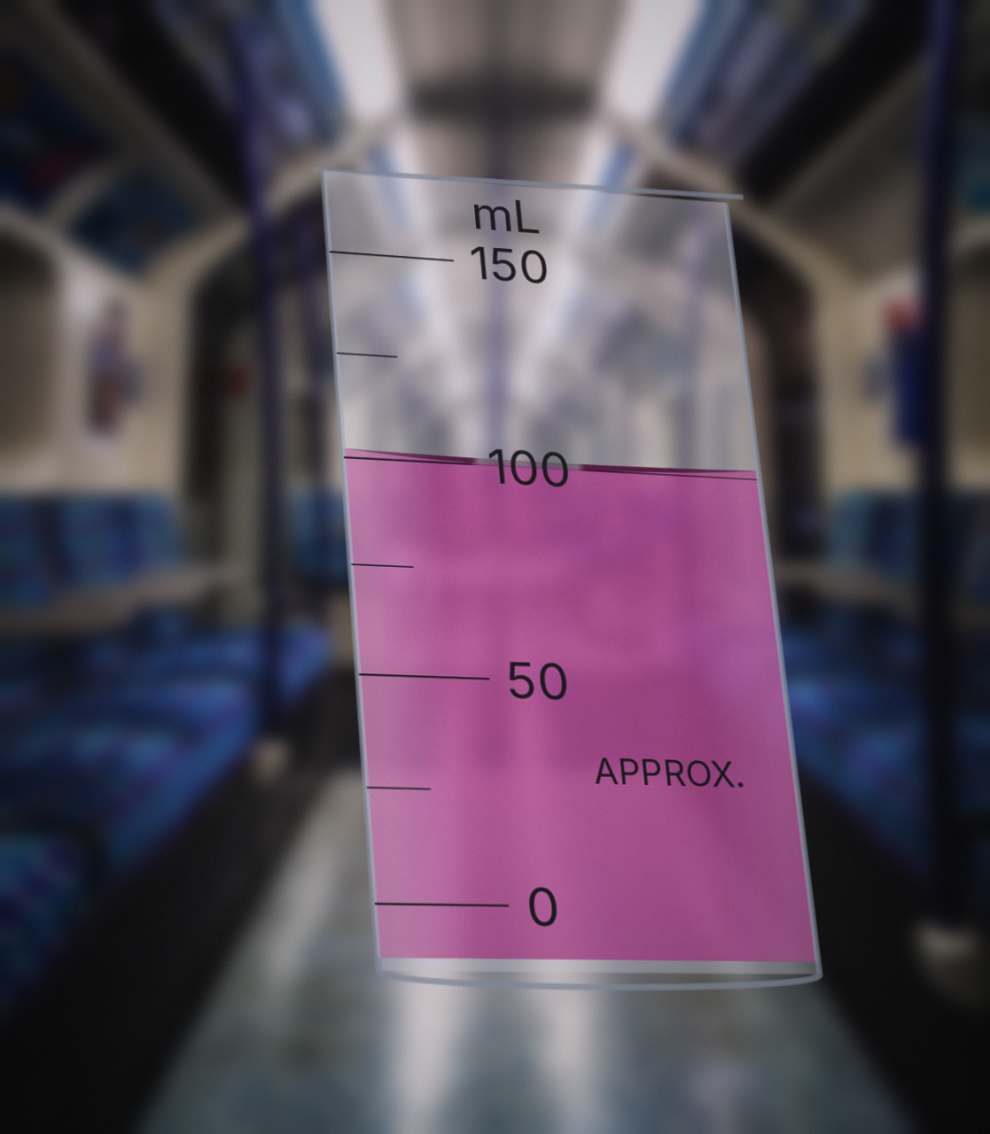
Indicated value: 100mL
